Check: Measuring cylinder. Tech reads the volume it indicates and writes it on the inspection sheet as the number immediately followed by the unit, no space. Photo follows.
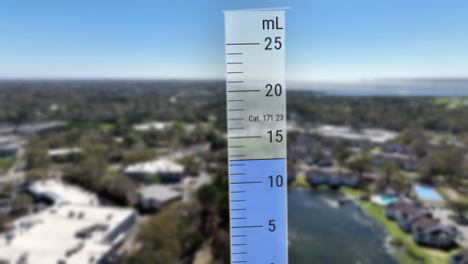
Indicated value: 12.5mL
